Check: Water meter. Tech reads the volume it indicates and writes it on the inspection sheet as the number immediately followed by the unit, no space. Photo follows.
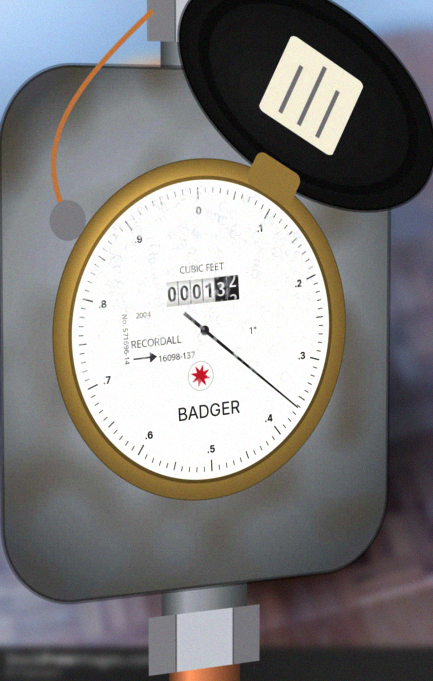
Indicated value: 132.36ft³
